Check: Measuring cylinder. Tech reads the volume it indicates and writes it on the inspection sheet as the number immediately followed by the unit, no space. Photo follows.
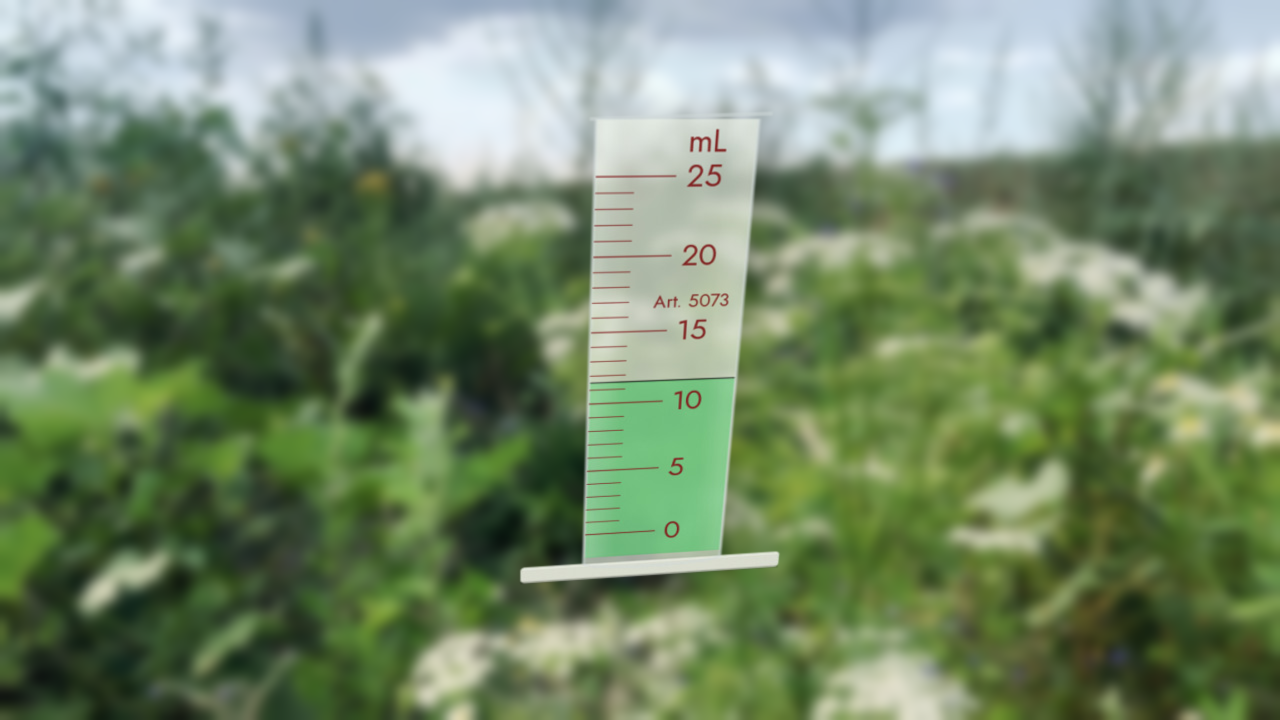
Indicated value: 11.5mL
